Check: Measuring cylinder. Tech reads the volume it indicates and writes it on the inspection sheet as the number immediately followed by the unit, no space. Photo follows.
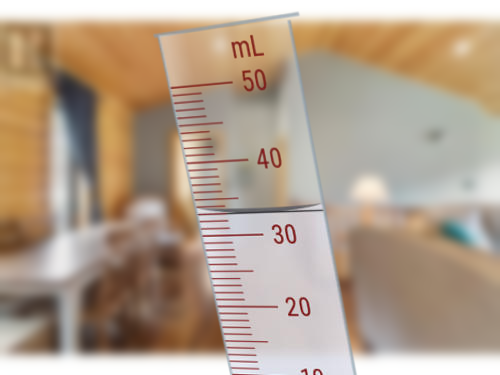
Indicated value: 33mL
